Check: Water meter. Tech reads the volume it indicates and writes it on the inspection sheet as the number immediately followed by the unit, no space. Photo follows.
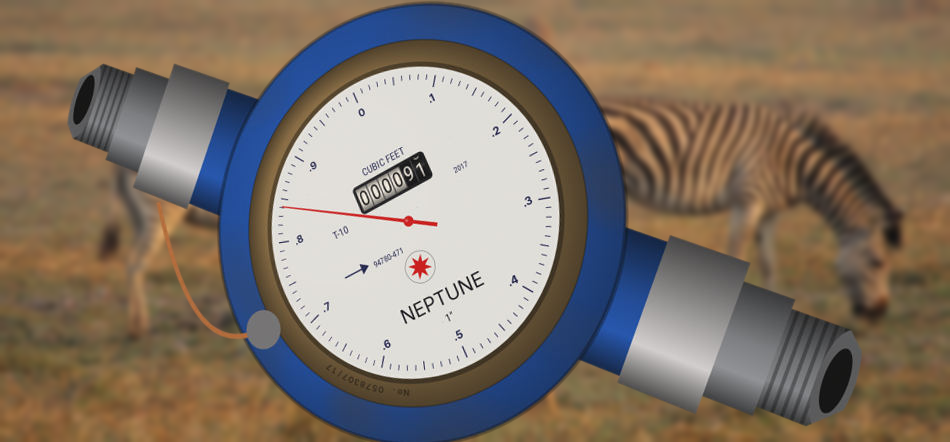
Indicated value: 90.84ft³
